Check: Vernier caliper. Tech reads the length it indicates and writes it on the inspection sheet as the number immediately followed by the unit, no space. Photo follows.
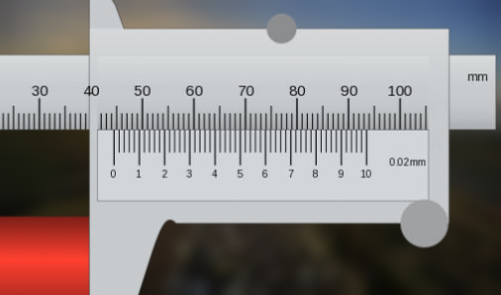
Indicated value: 44.5mm
